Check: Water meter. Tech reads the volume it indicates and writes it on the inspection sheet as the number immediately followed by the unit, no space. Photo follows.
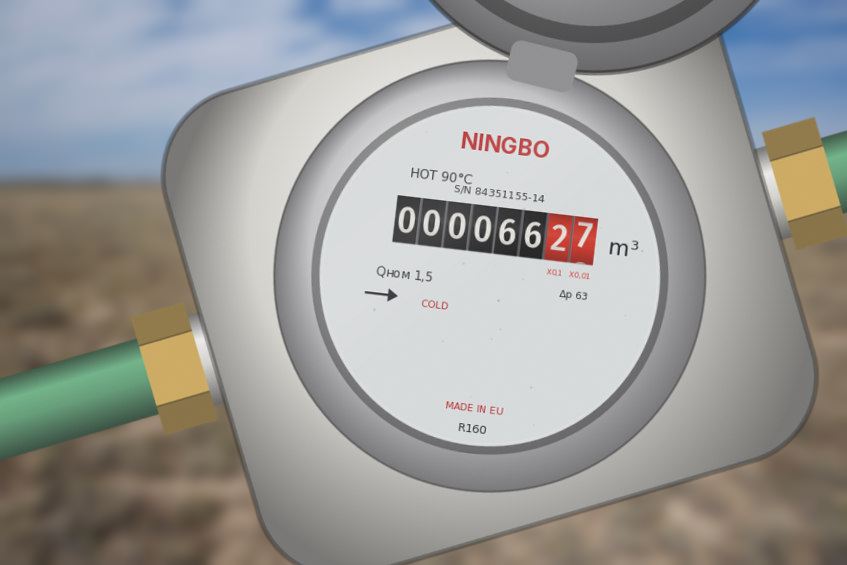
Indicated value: 66.27m³
